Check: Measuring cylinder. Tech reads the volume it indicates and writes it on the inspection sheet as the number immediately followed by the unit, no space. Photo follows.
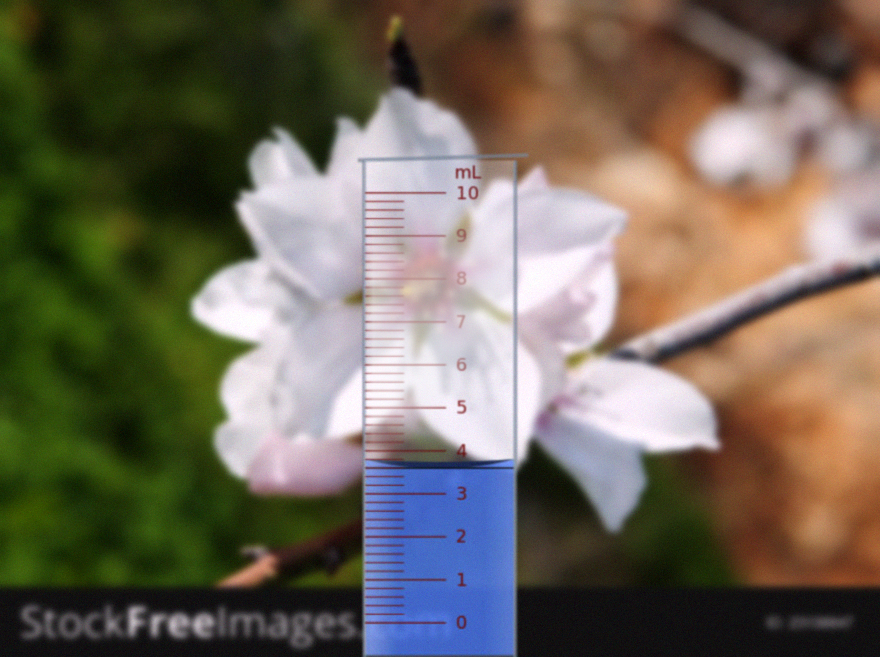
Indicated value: 3.6mL
